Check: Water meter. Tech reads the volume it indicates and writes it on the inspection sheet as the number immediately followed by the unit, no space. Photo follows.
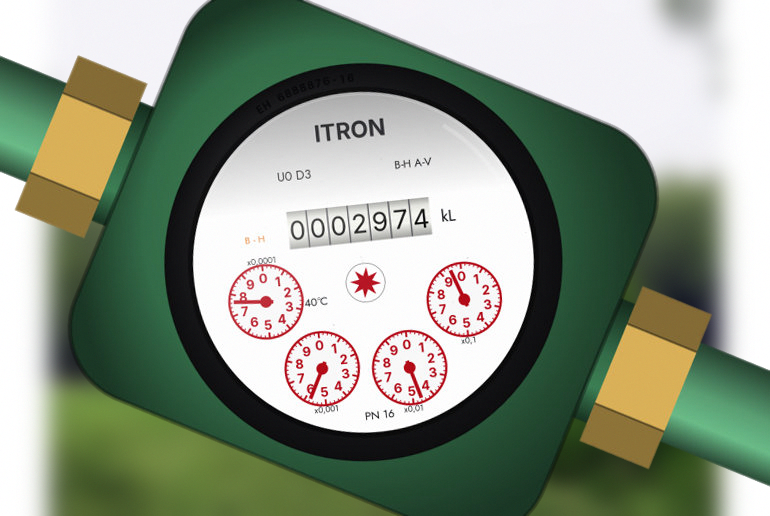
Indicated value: 2973.9457kL
